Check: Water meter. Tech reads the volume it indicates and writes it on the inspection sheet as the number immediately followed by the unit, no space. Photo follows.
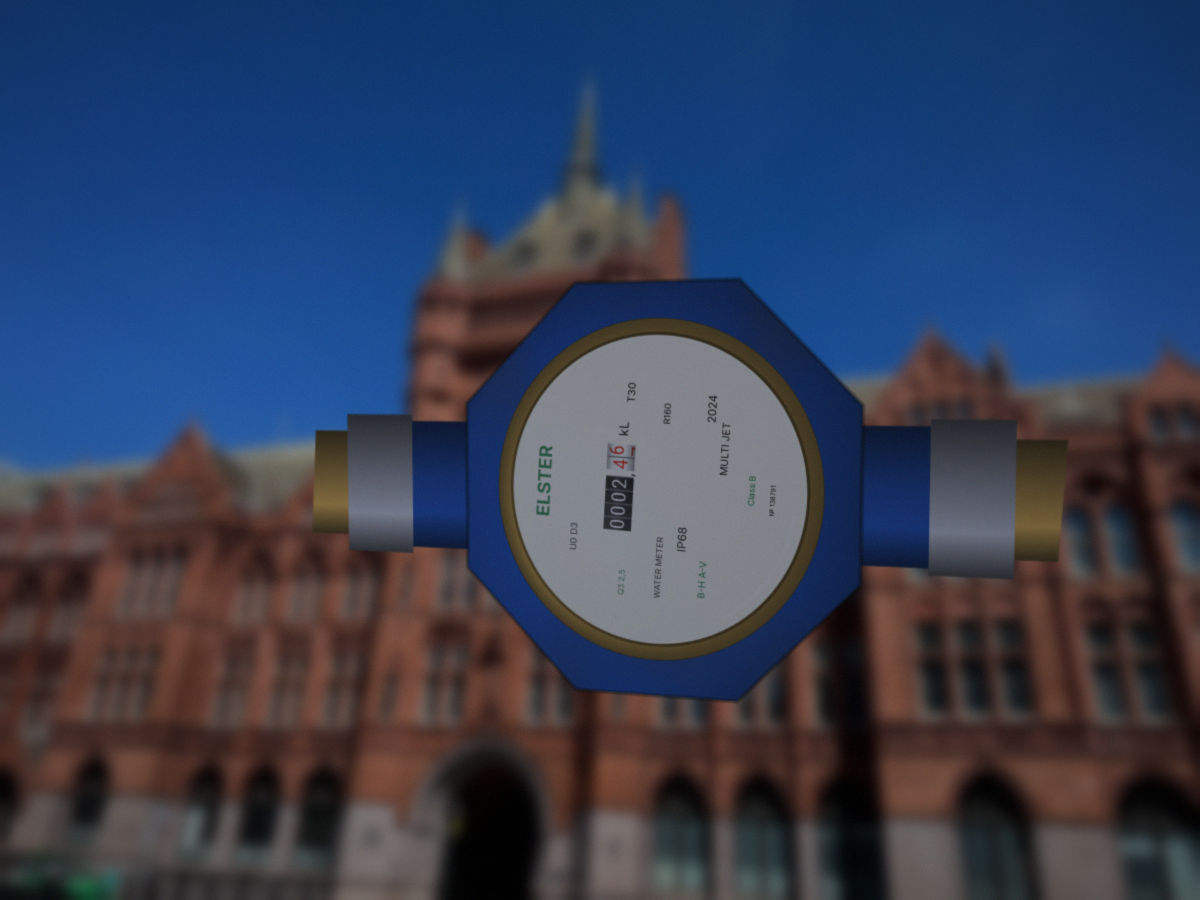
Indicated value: 2.46kL
